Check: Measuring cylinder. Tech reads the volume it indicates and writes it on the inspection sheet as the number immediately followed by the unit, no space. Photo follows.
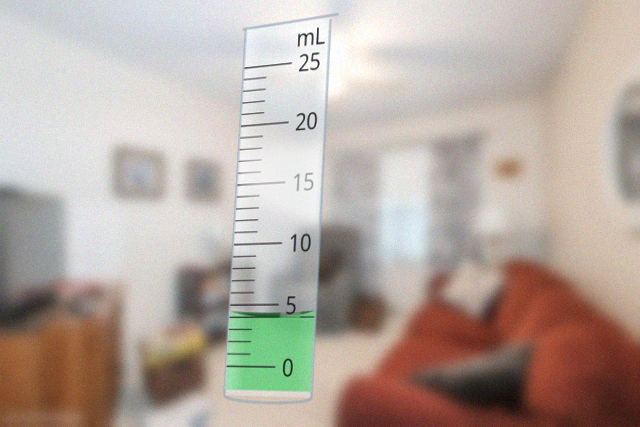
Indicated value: 4mL
